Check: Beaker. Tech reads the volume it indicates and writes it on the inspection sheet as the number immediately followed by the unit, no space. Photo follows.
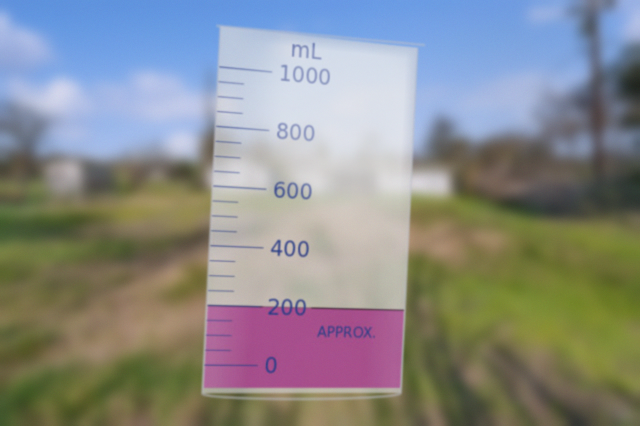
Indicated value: 200mL
